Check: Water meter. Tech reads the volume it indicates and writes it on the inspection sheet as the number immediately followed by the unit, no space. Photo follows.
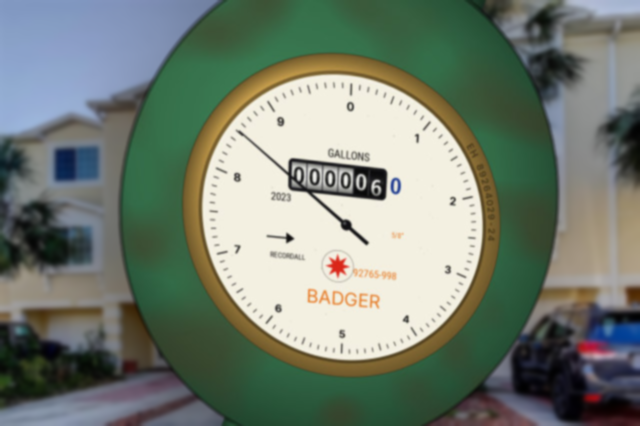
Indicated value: 58.5gal
